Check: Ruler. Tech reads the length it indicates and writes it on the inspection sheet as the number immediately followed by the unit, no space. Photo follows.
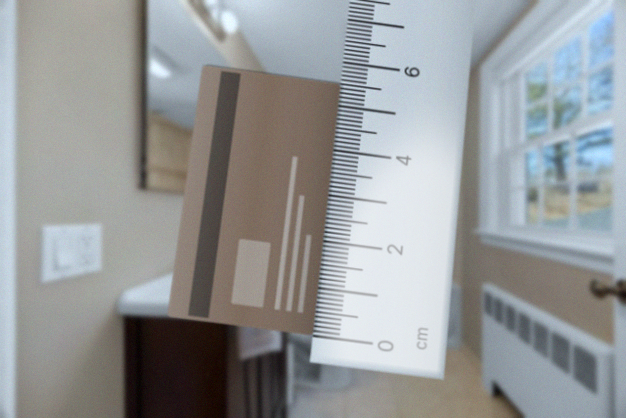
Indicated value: 5.5cm
